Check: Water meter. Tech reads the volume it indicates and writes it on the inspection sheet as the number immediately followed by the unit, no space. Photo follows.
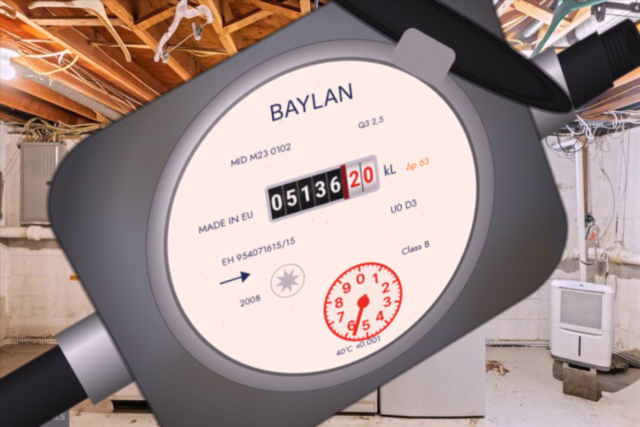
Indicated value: 5136.205kL
